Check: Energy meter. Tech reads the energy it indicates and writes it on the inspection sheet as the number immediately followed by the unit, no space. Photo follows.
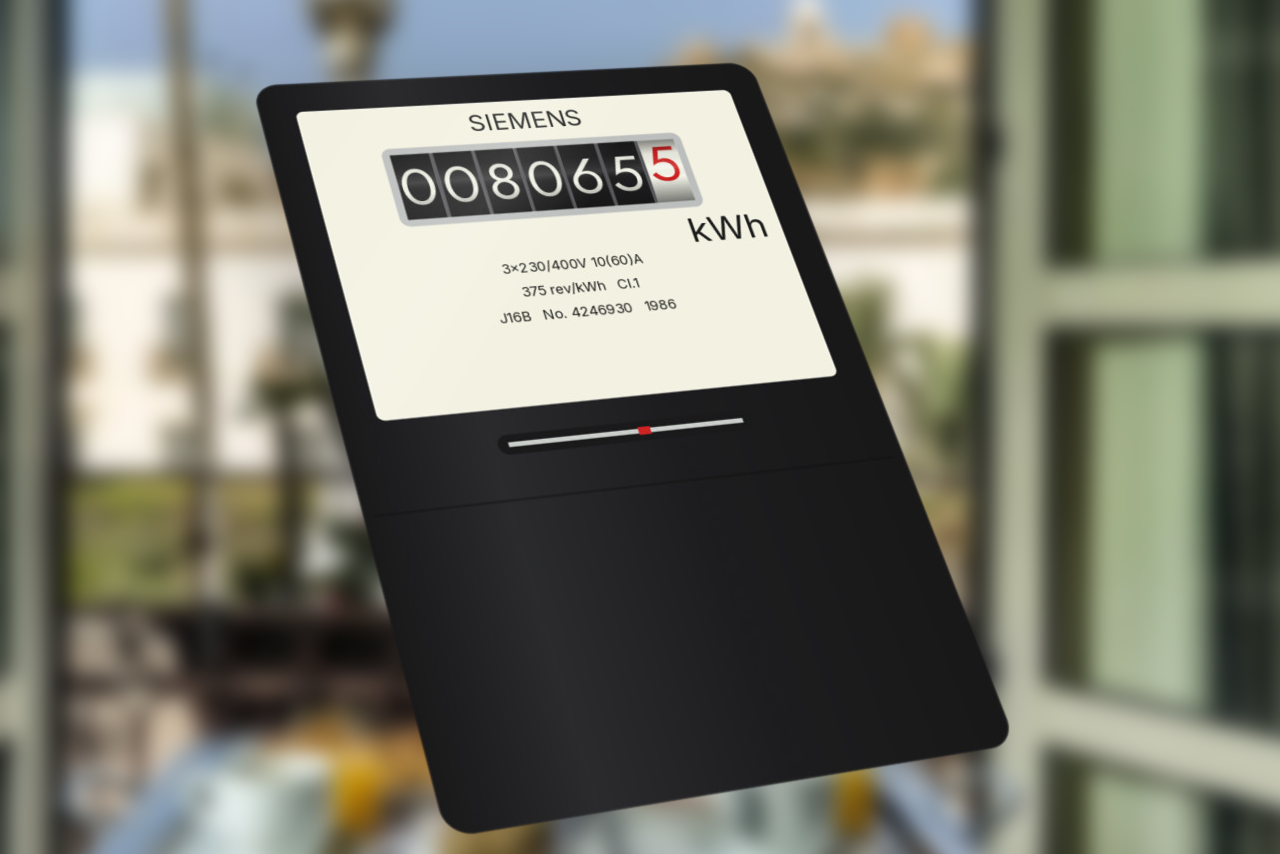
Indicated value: 8065.5kWh
